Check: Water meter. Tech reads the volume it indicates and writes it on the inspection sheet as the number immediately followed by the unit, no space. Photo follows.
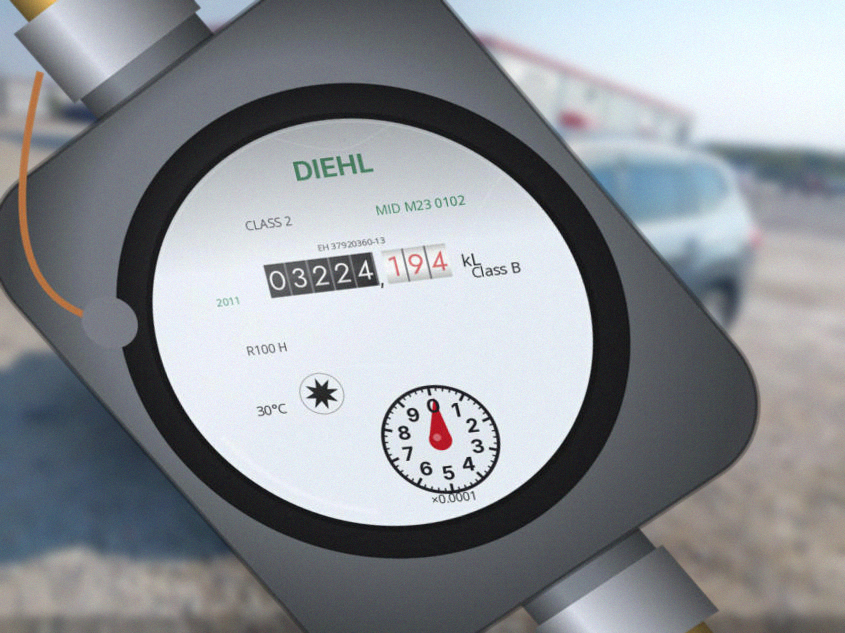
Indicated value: 3224.1940kL
